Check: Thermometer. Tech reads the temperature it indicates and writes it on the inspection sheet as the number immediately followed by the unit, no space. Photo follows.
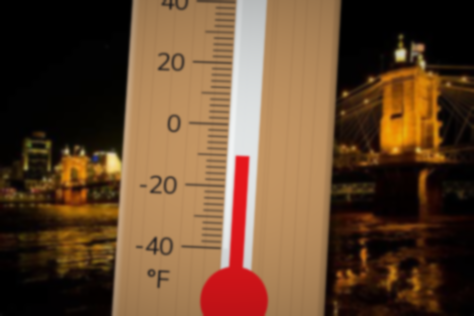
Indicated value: -10°F
